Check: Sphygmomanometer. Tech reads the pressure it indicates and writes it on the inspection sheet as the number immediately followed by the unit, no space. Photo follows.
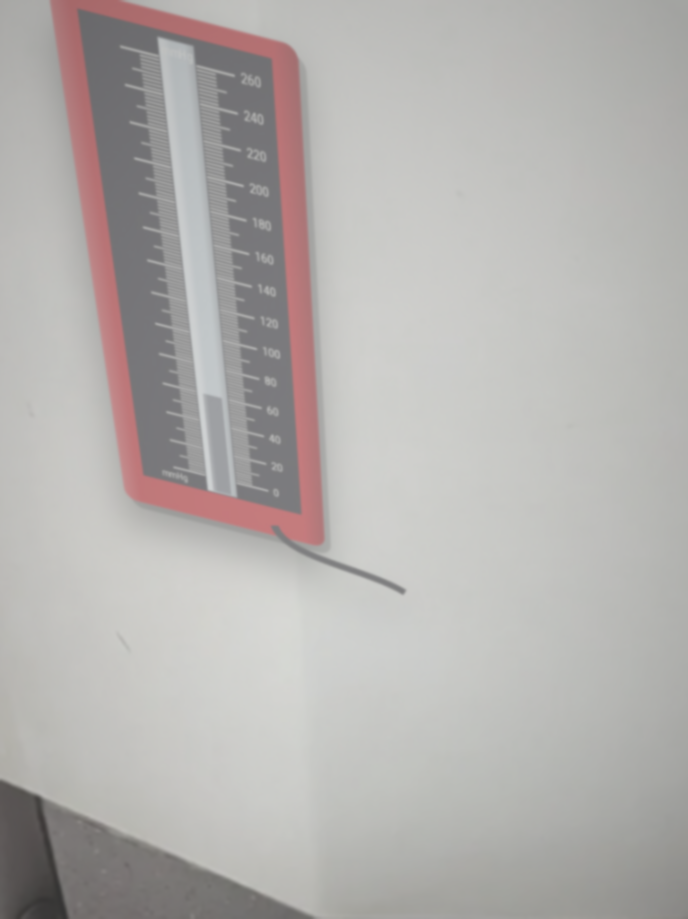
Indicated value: 60mmHg
